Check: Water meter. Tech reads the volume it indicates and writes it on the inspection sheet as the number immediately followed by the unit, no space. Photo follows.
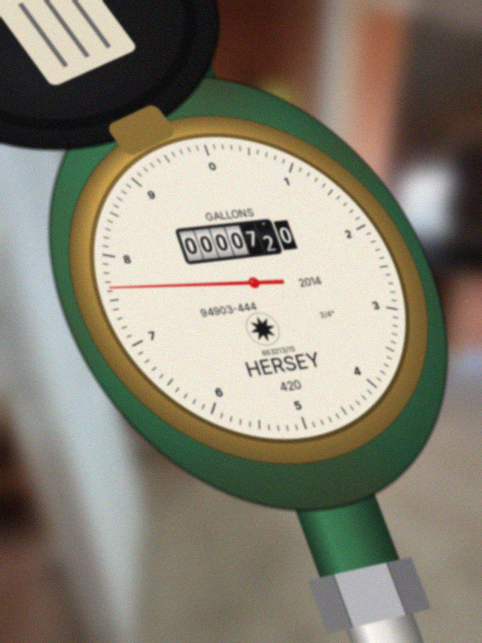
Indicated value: 717.6gal
